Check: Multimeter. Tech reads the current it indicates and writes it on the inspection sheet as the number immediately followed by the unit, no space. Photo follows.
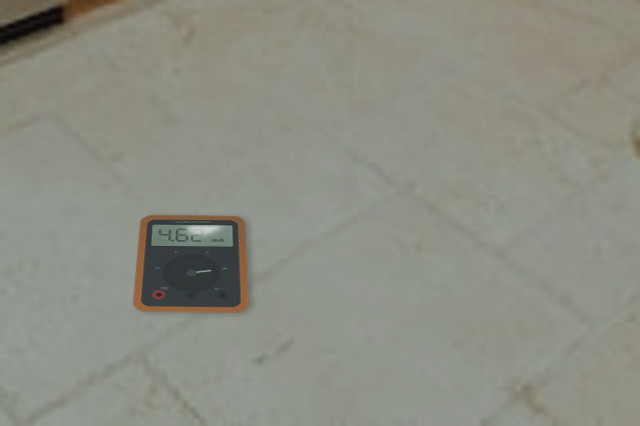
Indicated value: 4.62mA
